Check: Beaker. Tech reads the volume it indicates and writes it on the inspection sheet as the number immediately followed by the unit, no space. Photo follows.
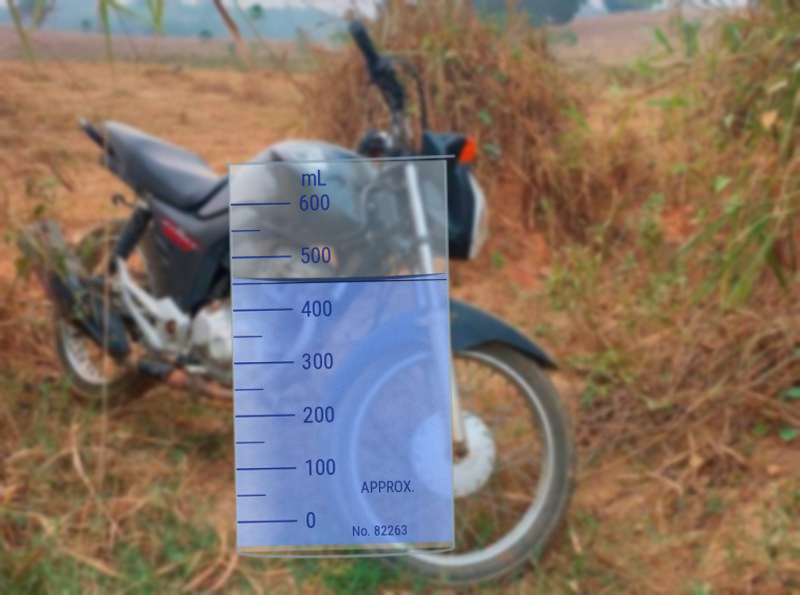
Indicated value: 450mL
